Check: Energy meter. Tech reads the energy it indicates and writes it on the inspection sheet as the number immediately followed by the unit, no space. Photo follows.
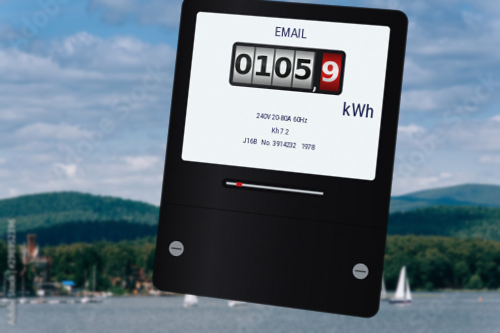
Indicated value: 105.9kWh
